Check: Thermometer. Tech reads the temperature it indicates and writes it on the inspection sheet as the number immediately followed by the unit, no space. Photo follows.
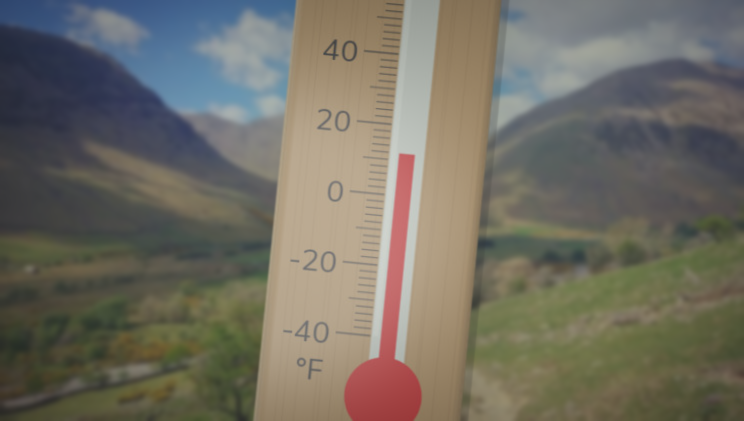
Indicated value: 12°F
